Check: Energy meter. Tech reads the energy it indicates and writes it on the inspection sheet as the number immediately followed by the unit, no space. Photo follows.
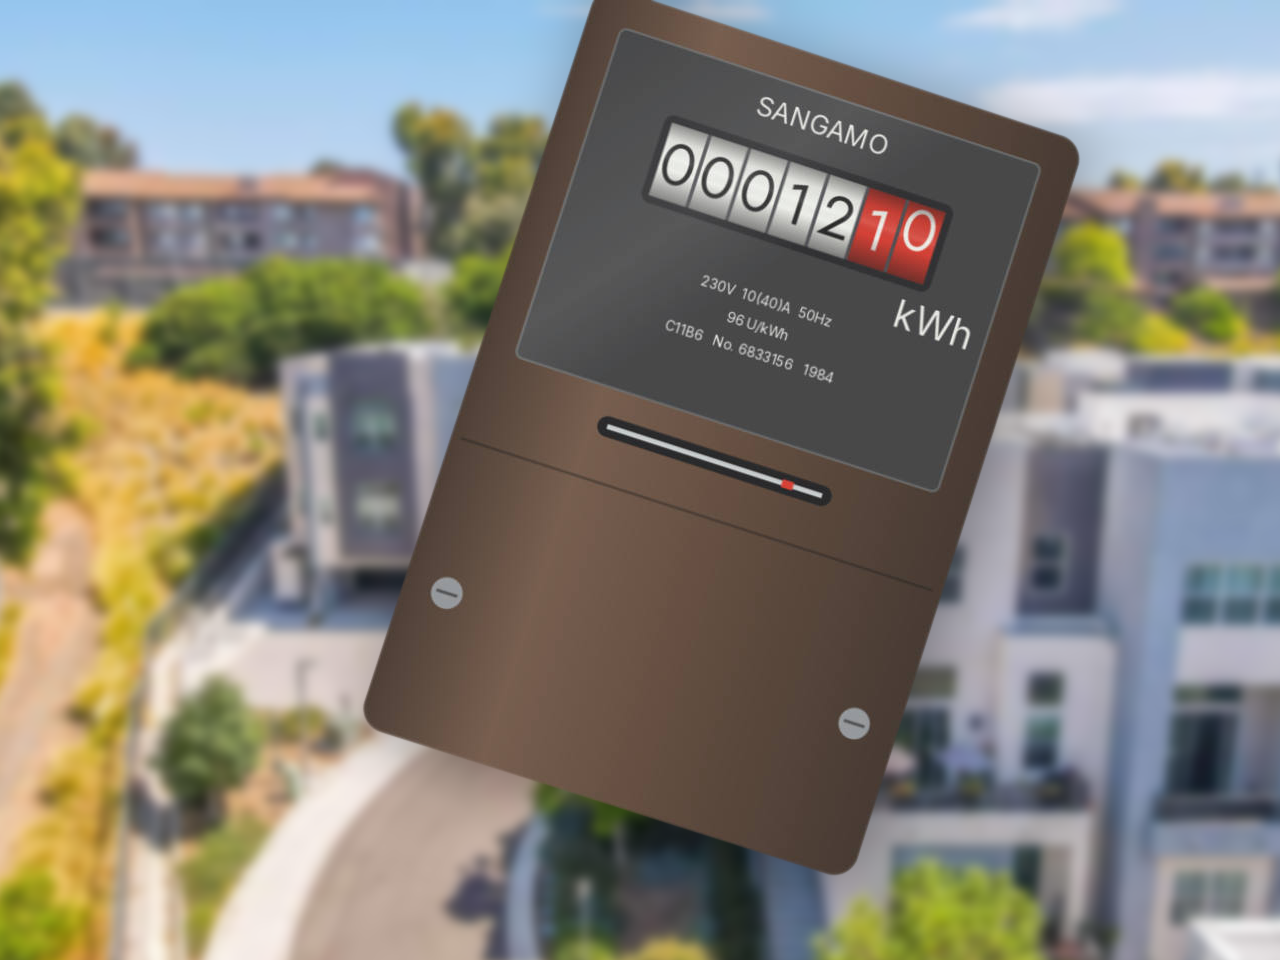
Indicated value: 12.10kWh
